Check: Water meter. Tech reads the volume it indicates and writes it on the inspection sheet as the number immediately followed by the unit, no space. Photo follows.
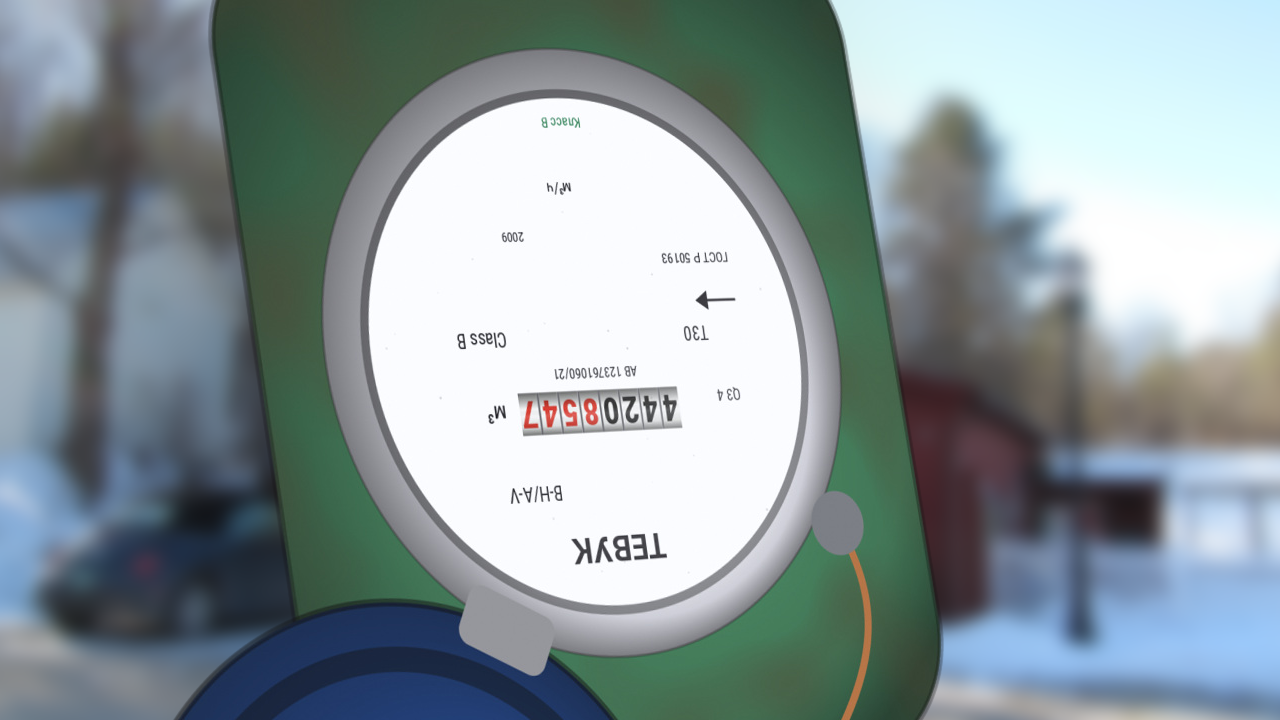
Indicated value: 4420.8547m³
